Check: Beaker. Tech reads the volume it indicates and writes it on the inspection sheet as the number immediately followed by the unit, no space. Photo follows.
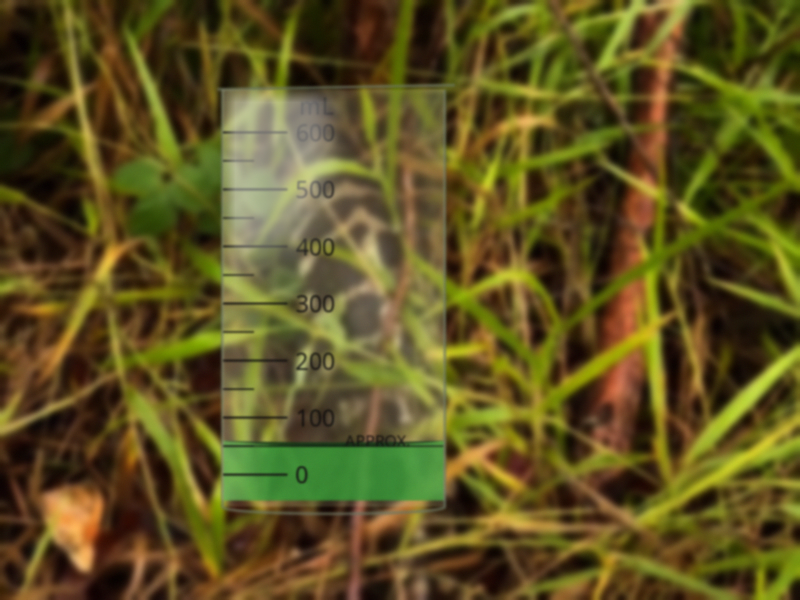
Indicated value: 50mL
